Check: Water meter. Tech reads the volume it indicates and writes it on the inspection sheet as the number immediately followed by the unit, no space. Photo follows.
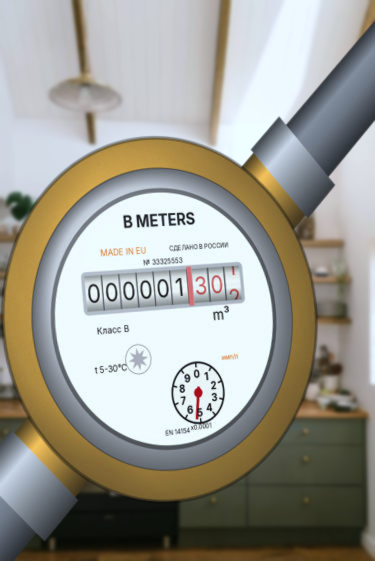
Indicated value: 1.3015m³
